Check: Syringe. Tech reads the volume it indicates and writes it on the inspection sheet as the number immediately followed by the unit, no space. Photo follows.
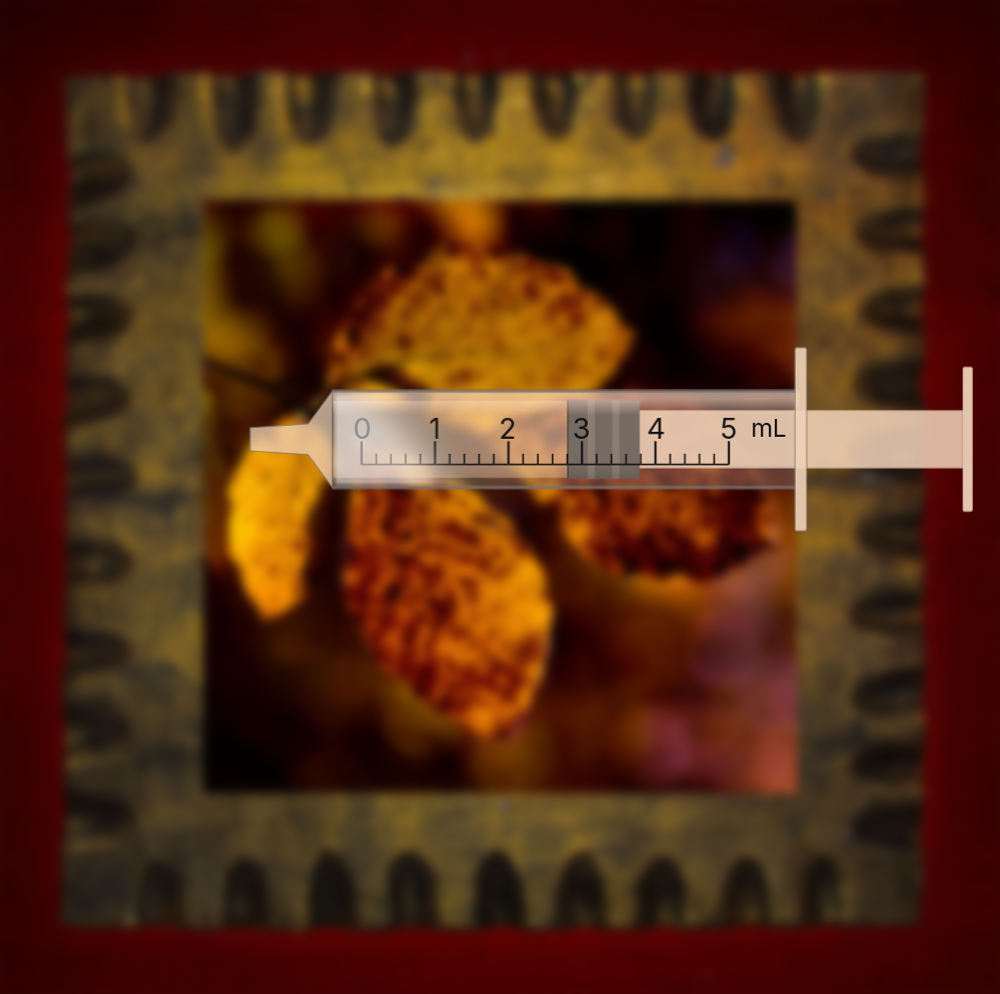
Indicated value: 2.8mL
